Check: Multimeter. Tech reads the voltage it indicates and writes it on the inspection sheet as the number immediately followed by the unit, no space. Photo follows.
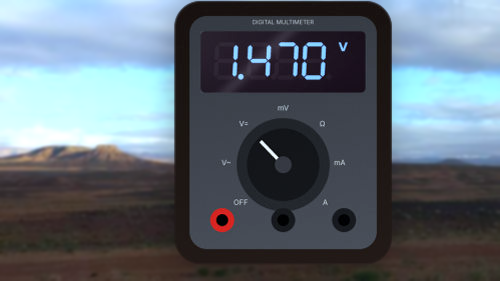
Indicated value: 1.470V
